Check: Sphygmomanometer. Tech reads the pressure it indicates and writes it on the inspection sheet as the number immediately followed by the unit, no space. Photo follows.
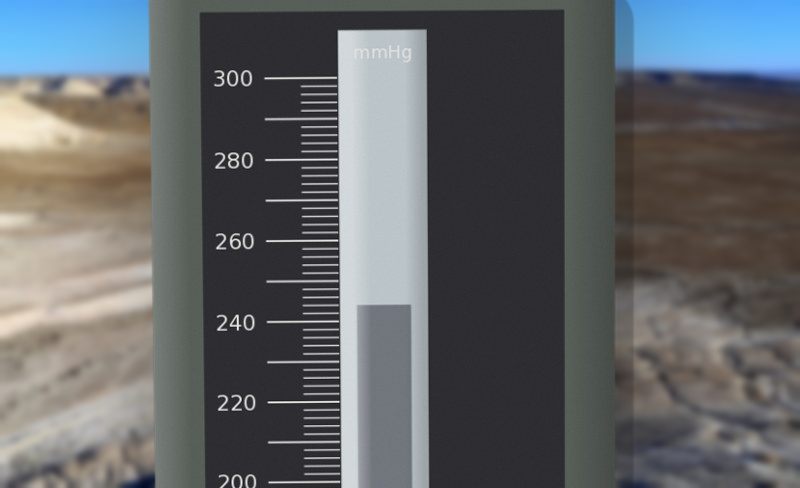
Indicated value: 244mmHg
